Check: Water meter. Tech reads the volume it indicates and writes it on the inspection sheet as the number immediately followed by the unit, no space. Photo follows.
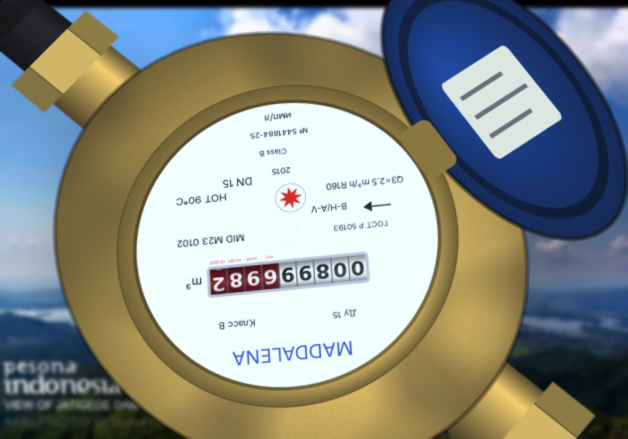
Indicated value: 899.6982m³
